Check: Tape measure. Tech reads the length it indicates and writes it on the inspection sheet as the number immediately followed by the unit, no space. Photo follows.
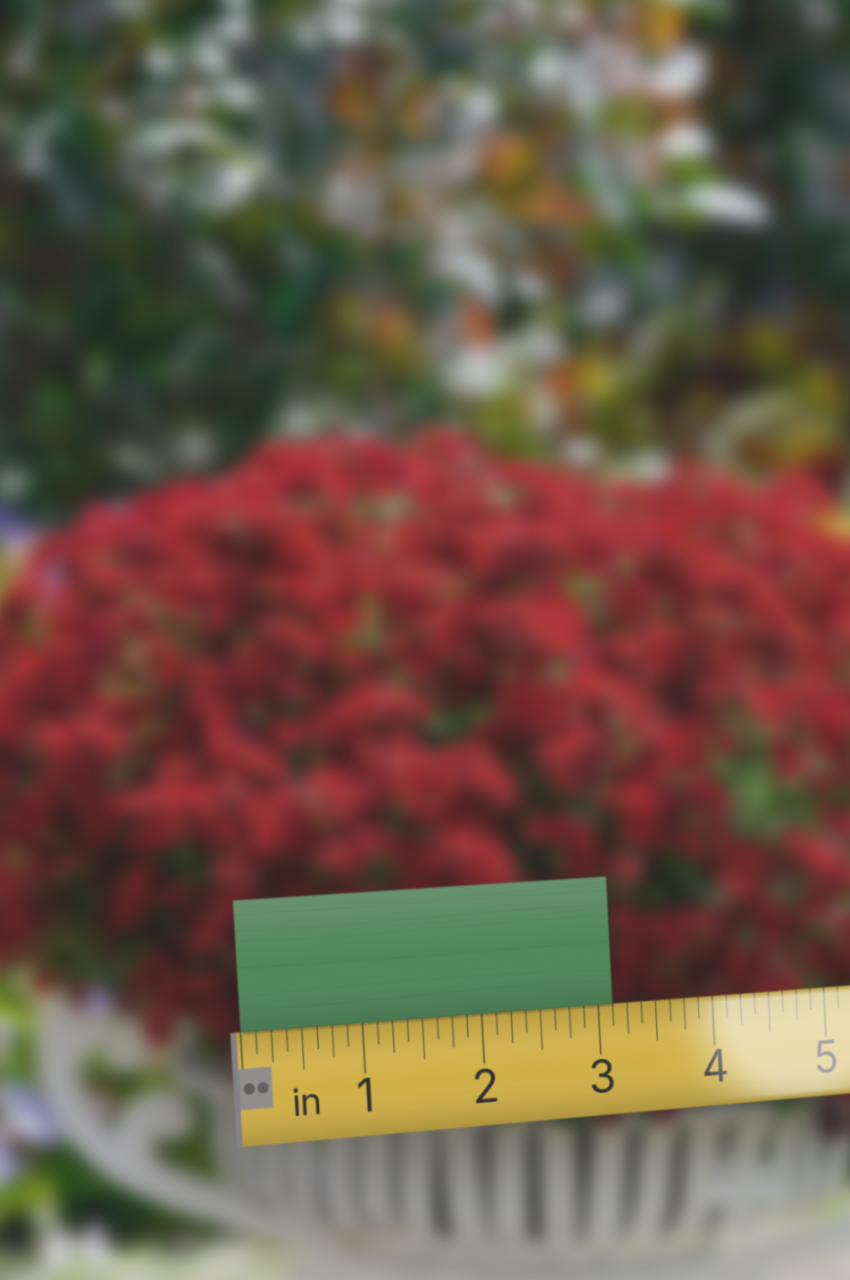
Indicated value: 3.125in
